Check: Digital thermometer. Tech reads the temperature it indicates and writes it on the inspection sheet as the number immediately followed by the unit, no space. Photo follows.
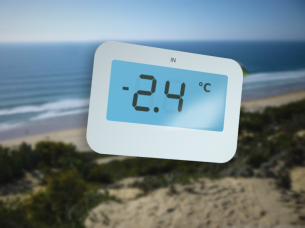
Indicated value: -2.4°C
